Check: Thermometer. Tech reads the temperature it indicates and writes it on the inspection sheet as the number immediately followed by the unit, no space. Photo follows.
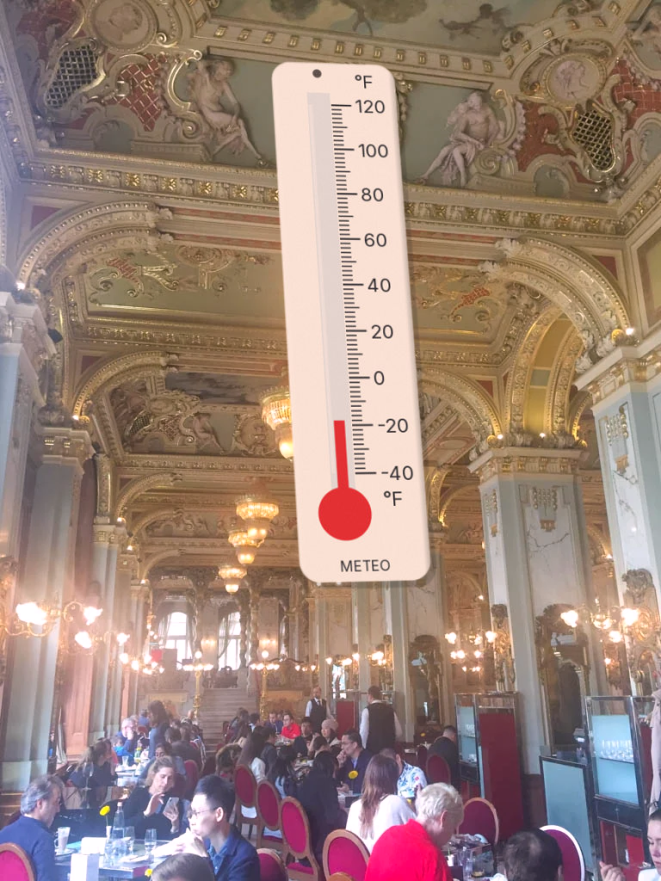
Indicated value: -18°F
